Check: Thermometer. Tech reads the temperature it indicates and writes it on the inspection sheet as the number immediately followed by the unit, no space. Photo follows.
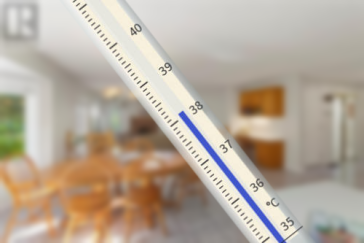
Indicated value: 38.1°C
